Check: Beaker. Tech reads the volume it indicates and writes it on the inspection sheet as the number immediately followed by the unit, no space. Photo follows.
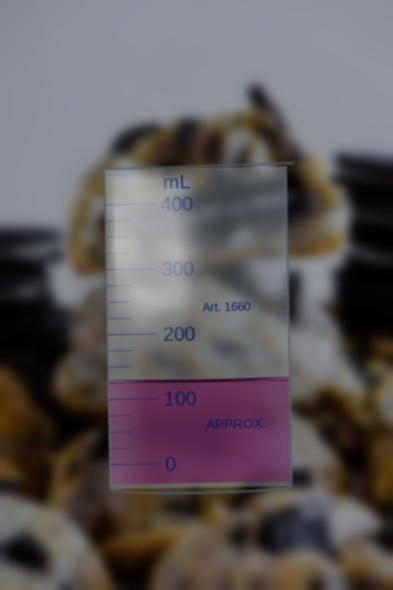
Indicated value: 125mL
